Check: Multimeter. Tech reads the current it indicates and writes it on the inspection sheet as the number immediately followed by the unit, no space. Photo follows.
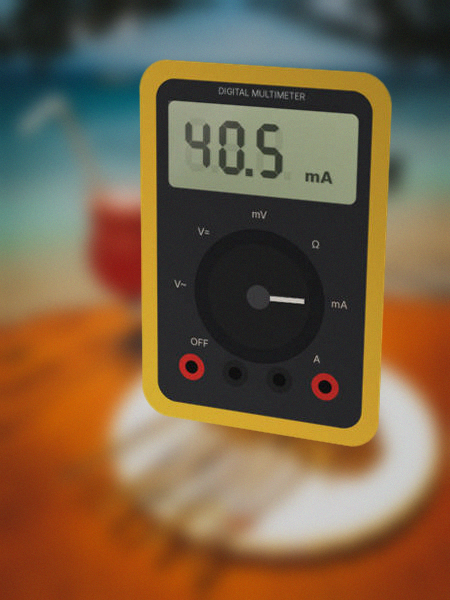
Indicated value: 40.5mA
